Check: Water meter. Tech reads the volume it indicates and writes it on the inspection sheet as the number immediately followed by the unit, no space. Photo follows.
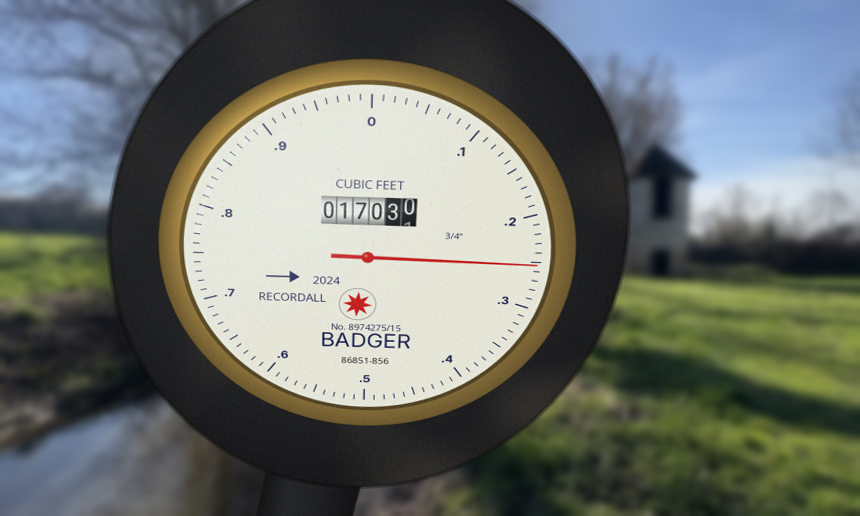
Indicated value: 17030.25ft³
